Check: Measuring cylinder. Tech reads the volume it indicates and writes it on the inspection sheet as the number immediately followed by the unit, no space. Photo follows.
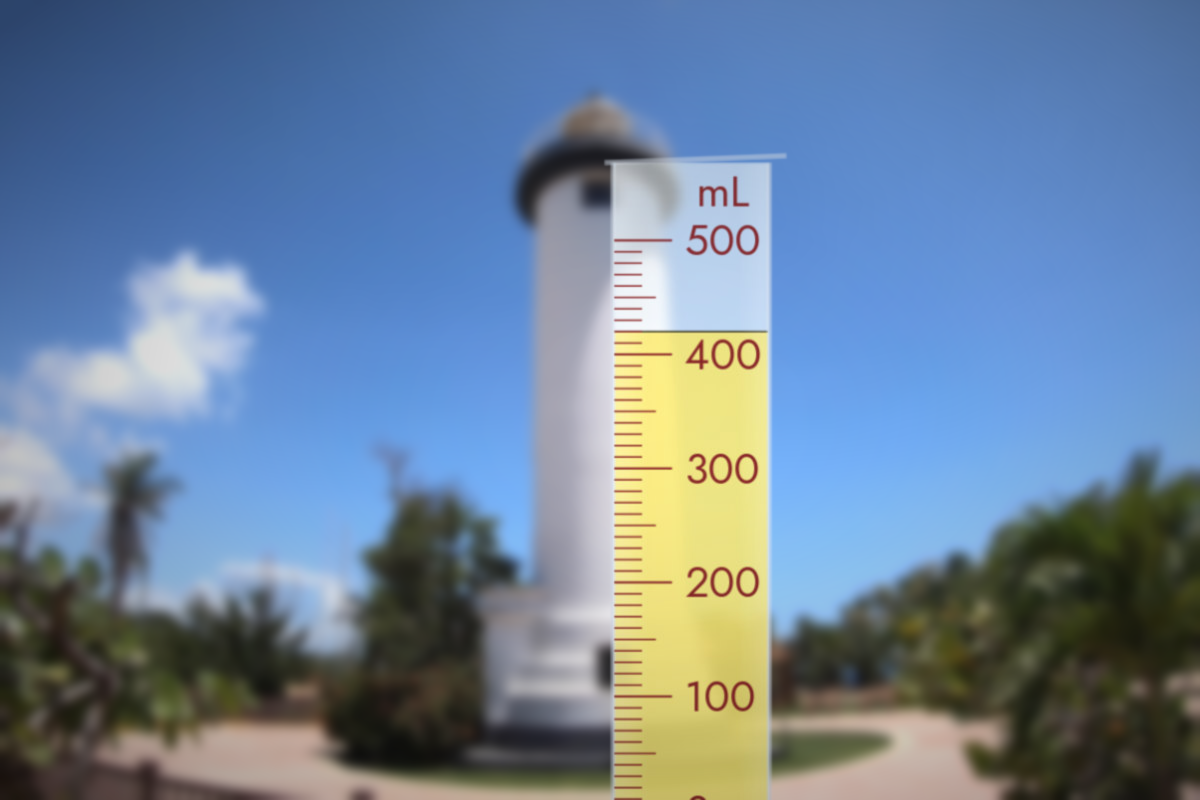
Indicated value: 420mL
